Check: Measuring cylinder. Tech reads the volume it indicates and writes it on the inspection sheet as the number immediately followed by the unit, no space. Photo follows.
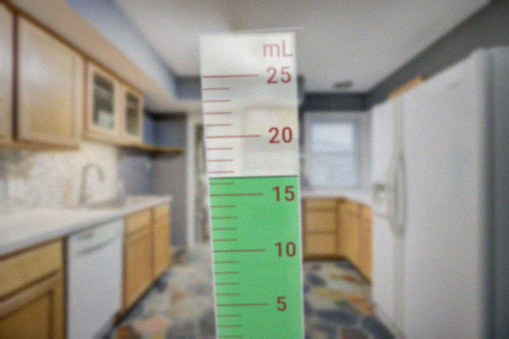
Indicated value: 16.5mL
